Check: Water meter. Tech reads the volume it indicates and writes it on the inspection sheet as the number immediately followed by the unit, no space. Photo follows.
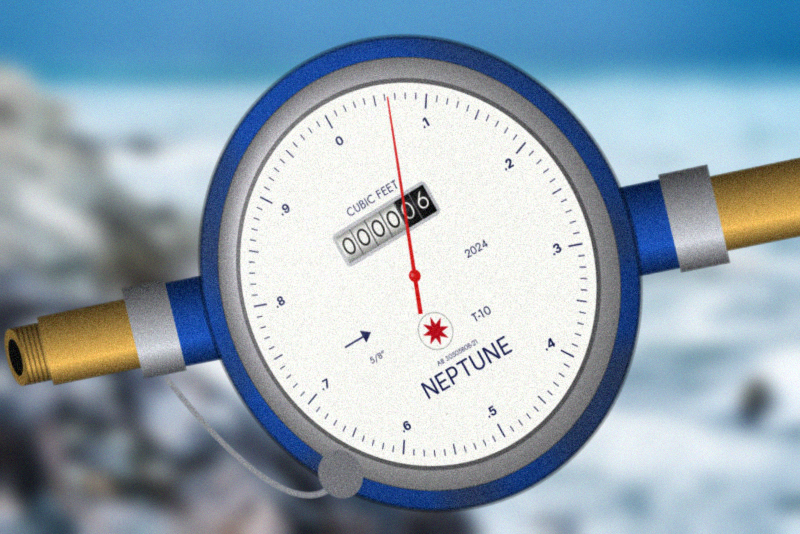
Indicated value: 6.06ft³
